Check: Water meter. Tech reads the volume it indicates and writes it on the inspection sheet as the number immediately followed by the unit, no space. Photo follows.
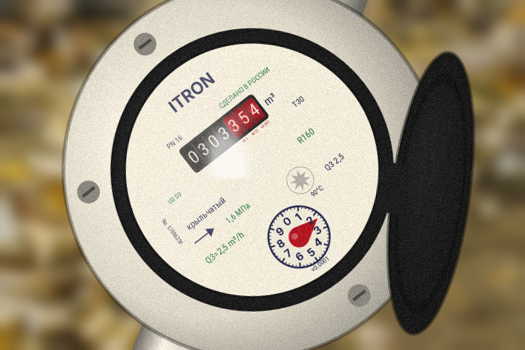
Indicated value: 303.3542m³
